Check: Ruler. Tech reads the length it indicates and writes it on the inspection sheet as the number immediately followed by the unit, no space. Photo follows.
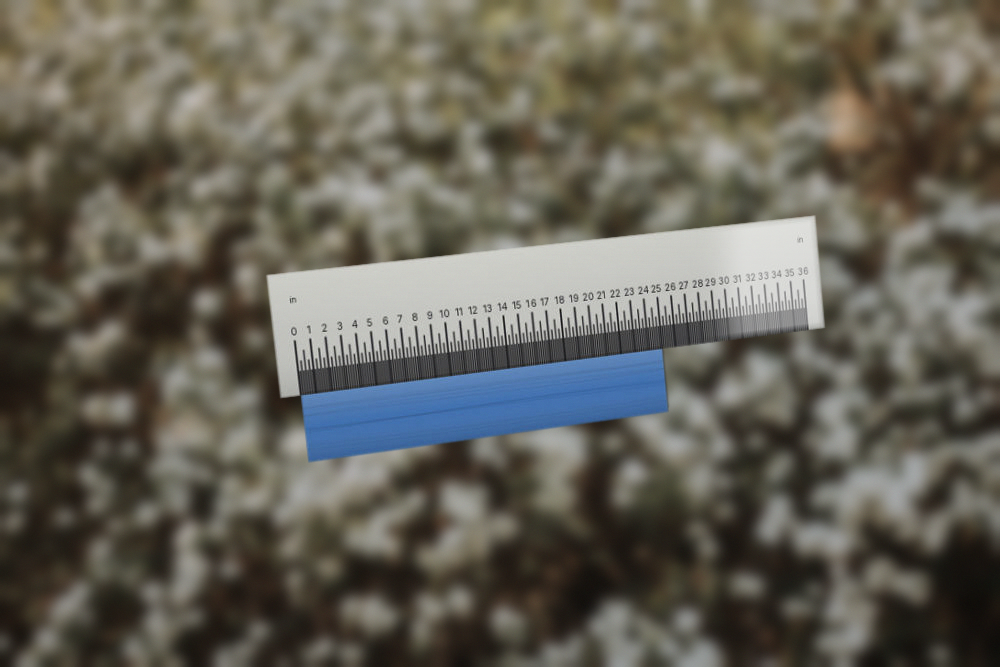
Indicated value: 25in
